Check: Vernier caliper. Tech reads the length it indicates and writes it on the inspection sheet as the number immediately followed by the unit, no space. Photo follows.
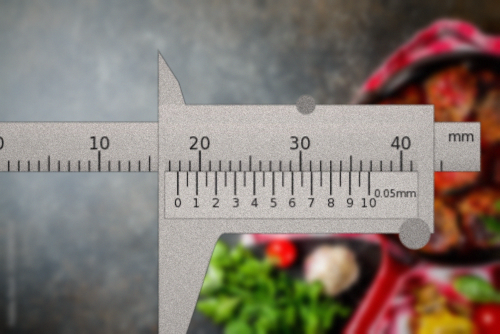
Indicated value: 17.8mm
